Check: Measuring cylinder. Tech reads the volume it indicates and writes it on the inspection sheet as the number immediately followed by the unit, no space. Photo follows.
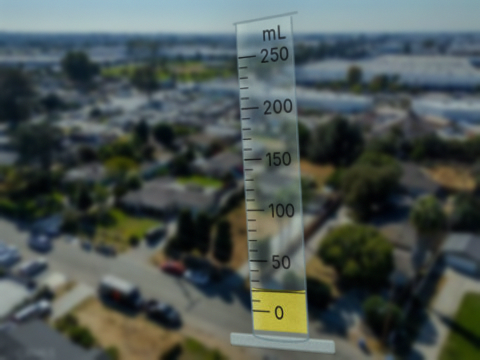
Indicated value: 20mL
